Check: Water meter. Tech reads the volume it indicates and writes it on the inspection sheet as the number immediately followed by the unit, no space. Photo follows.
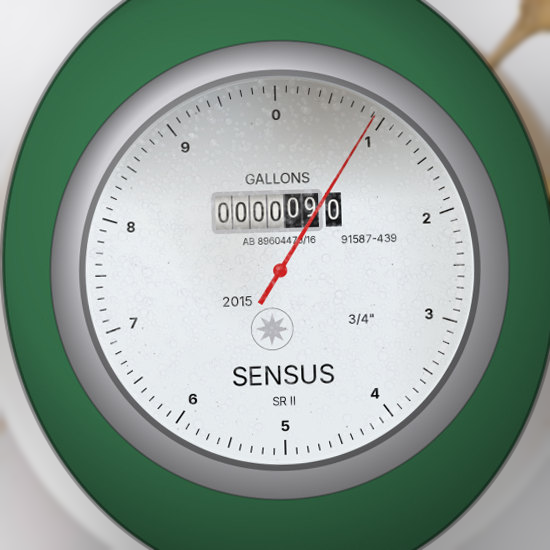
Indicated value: 90.9gal
